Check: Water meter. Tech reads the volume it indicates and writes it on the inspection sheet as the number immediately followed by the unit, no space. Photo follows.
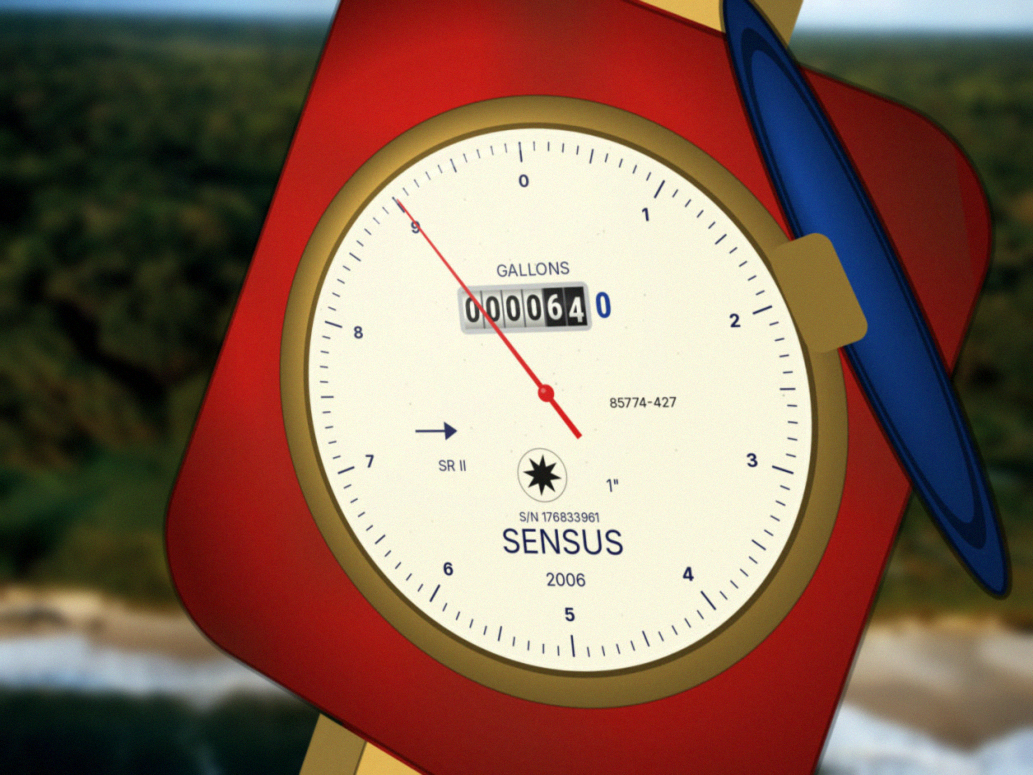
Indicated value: 639.0gal
